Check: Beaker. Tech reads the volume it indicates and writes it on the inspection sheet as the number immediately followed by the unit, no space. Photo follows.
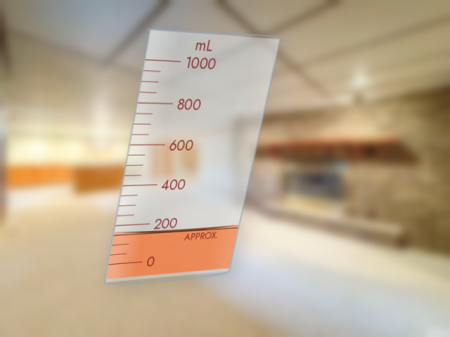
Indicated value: 150mL
